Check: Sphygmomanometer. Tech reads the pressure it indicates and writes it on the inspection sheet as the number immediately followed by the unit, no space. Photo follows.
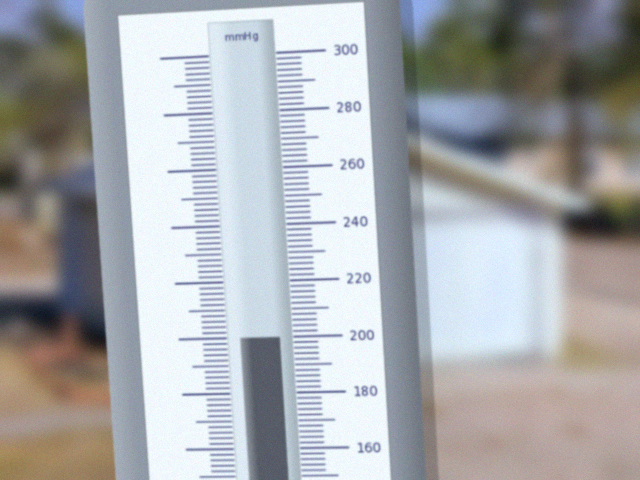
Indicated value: 200mmHg
